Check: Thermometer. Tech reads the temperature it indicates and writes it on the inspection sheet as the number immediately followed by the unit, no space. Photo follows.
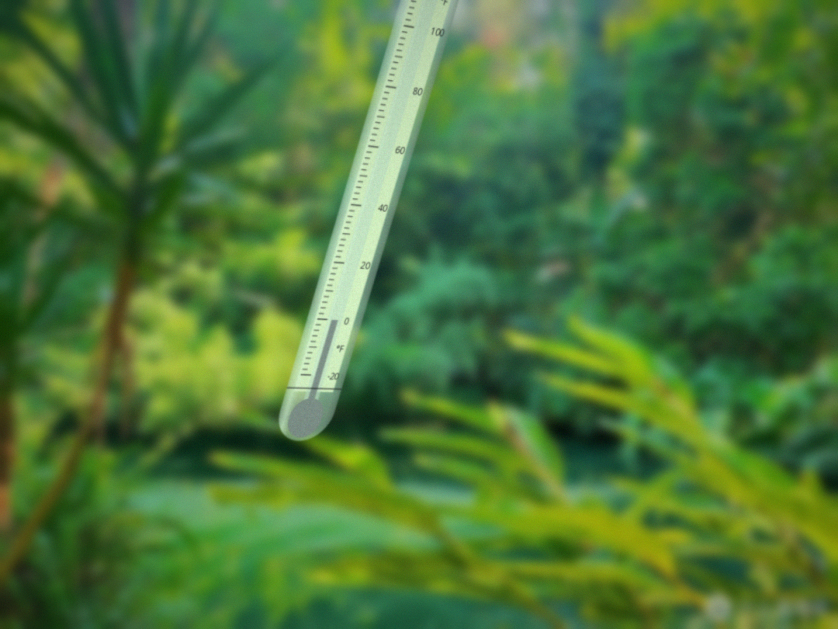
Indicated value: 0°F
